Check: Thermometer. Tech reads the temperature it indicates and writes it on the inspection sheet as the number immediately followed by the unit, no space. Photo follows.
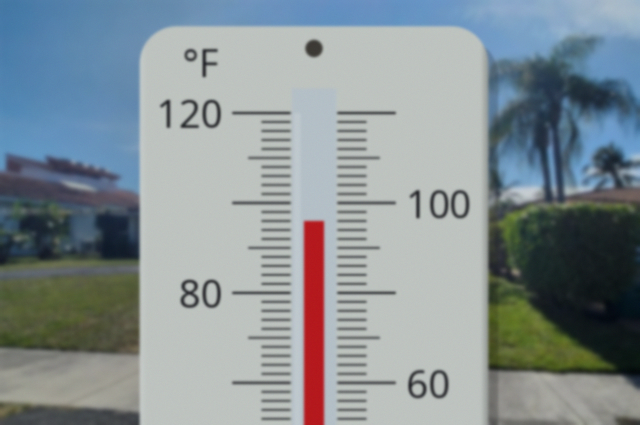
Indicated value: 96°F
